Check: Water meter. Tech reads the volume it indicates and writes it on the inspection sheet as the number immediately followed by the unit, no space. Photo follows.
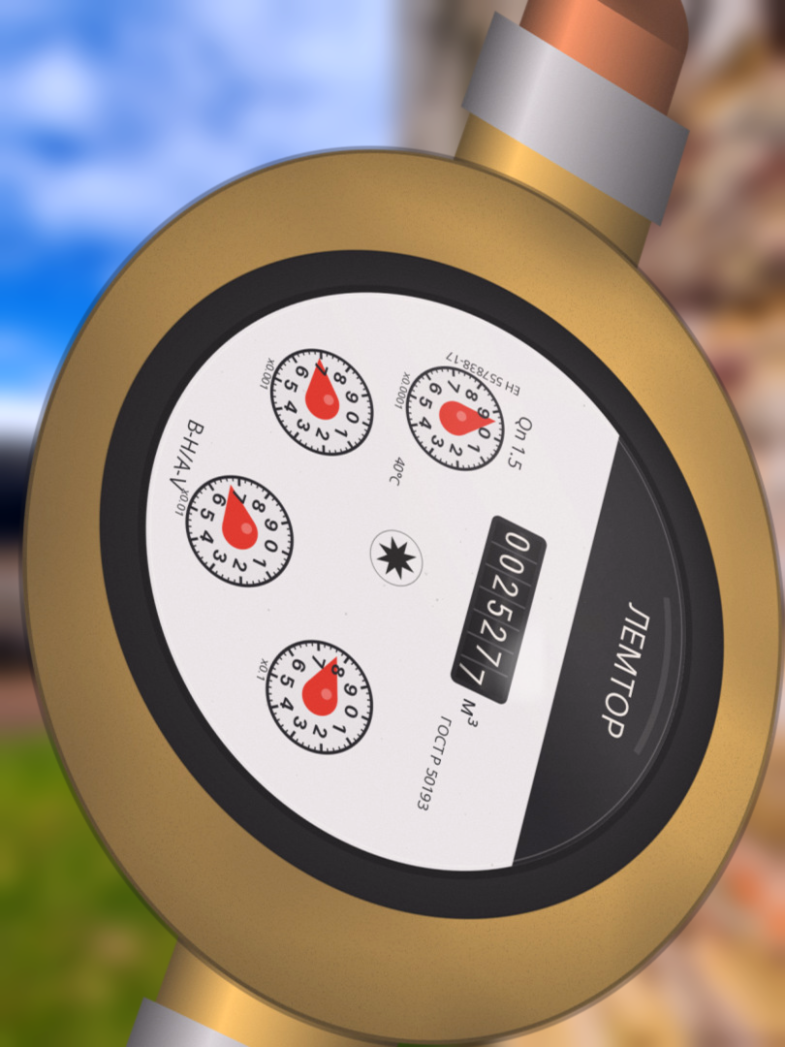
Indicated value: 25276.7669m³
